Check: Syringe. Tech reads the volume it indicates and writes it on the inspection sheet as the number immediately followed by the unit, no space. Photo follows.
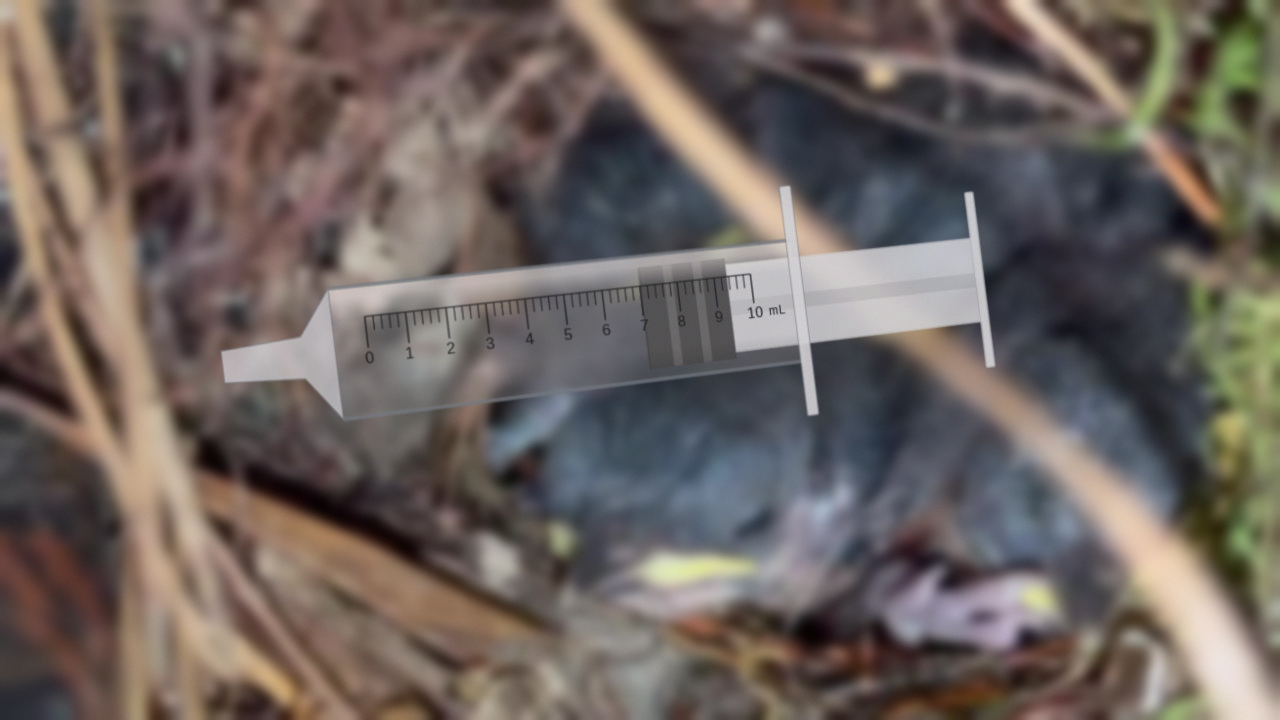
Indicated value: 7mL
